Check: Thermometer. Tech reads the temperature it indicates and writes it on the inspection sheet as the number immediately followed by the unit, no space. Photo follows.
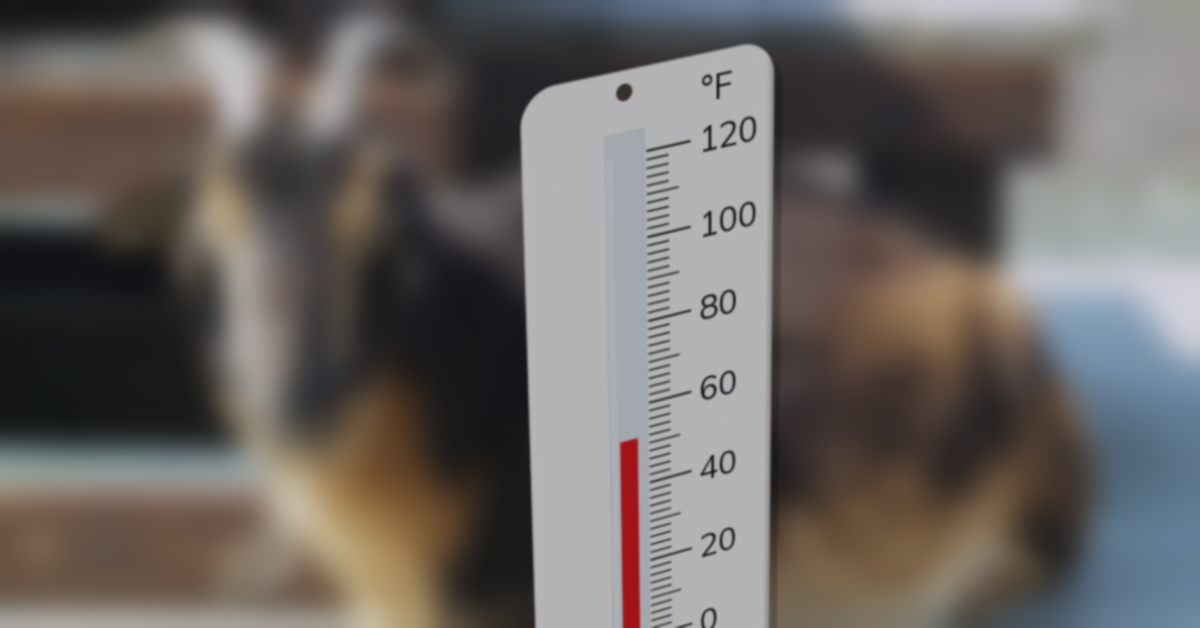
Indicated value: 52°F
